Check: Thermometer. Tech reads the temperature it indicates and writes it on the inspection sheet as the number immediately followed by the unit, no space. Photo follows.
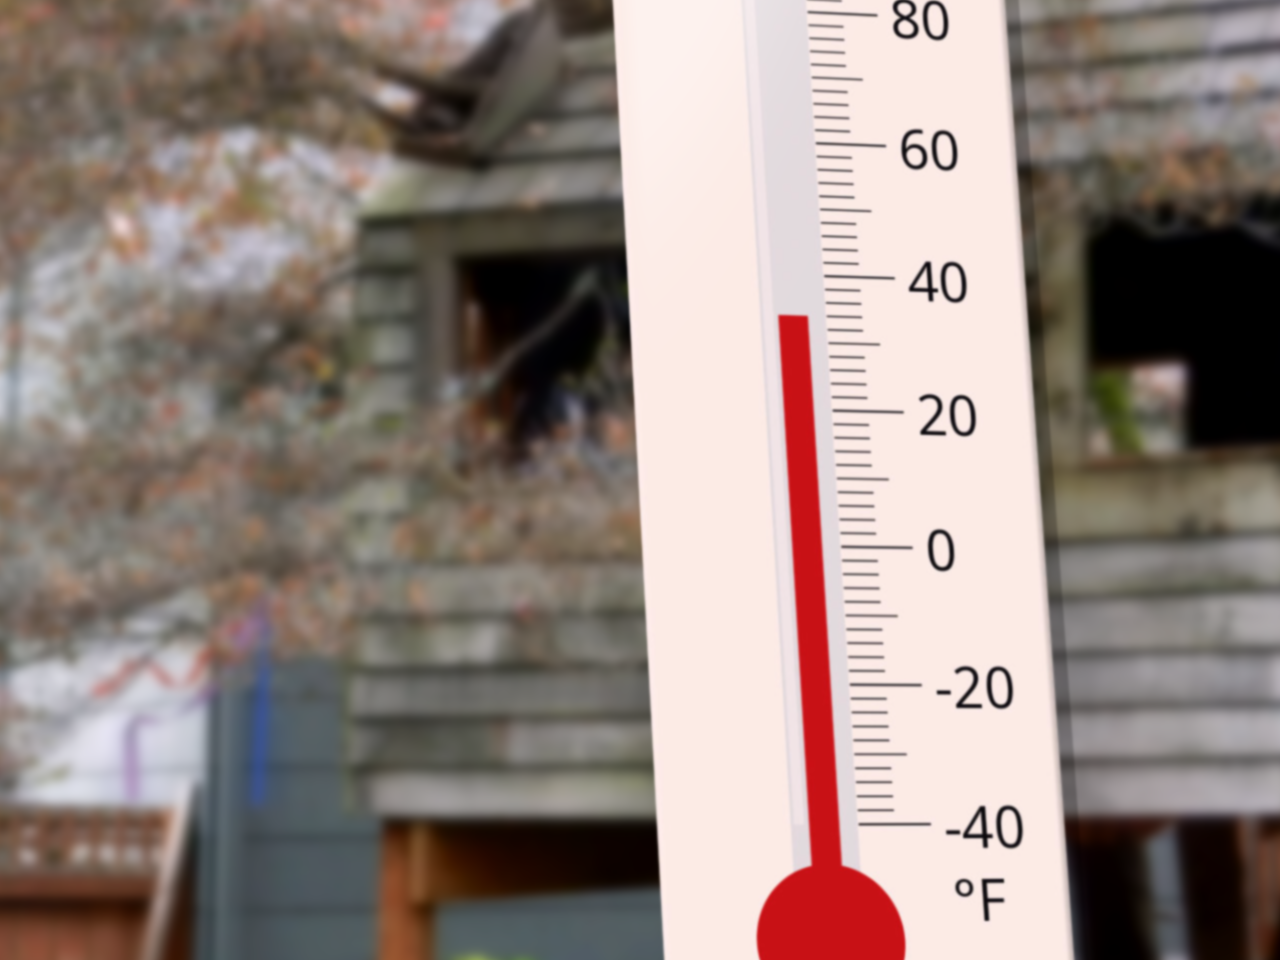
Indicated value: 34°F
